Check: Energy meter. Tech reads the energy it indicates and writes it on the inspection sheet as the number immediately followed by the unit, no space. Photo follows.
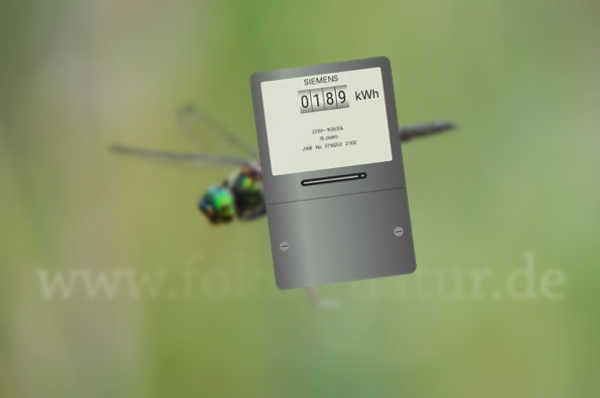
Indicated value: 189kWh
